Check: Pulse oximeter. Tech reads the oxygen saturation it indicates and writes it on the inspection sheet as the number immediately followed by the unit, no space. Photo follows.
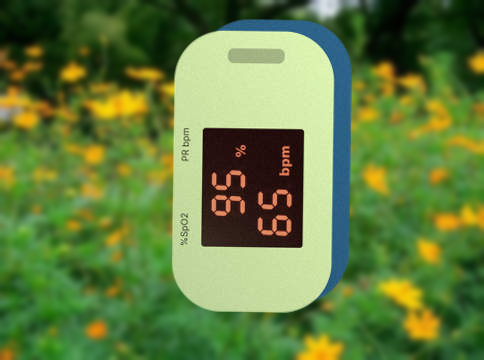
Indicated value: 95%
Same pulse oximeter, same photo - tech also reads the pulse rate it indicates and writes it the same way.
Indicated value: 65bpm
